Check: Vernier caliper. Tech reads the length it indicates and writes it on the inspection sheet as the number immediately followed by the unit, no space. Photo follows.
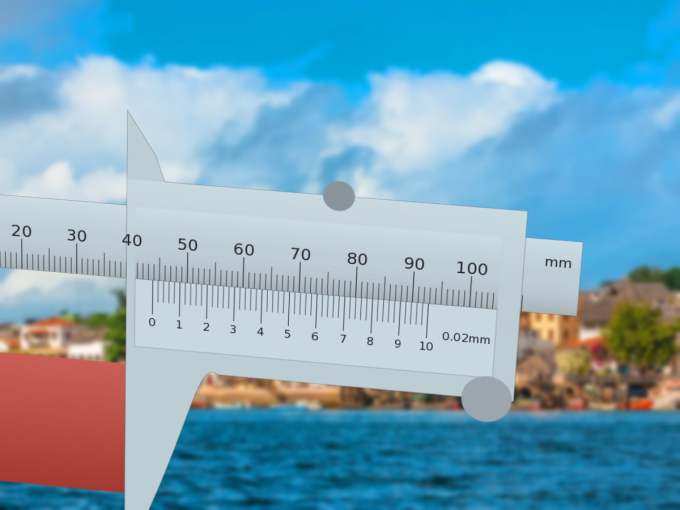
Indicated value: 43.8mm
